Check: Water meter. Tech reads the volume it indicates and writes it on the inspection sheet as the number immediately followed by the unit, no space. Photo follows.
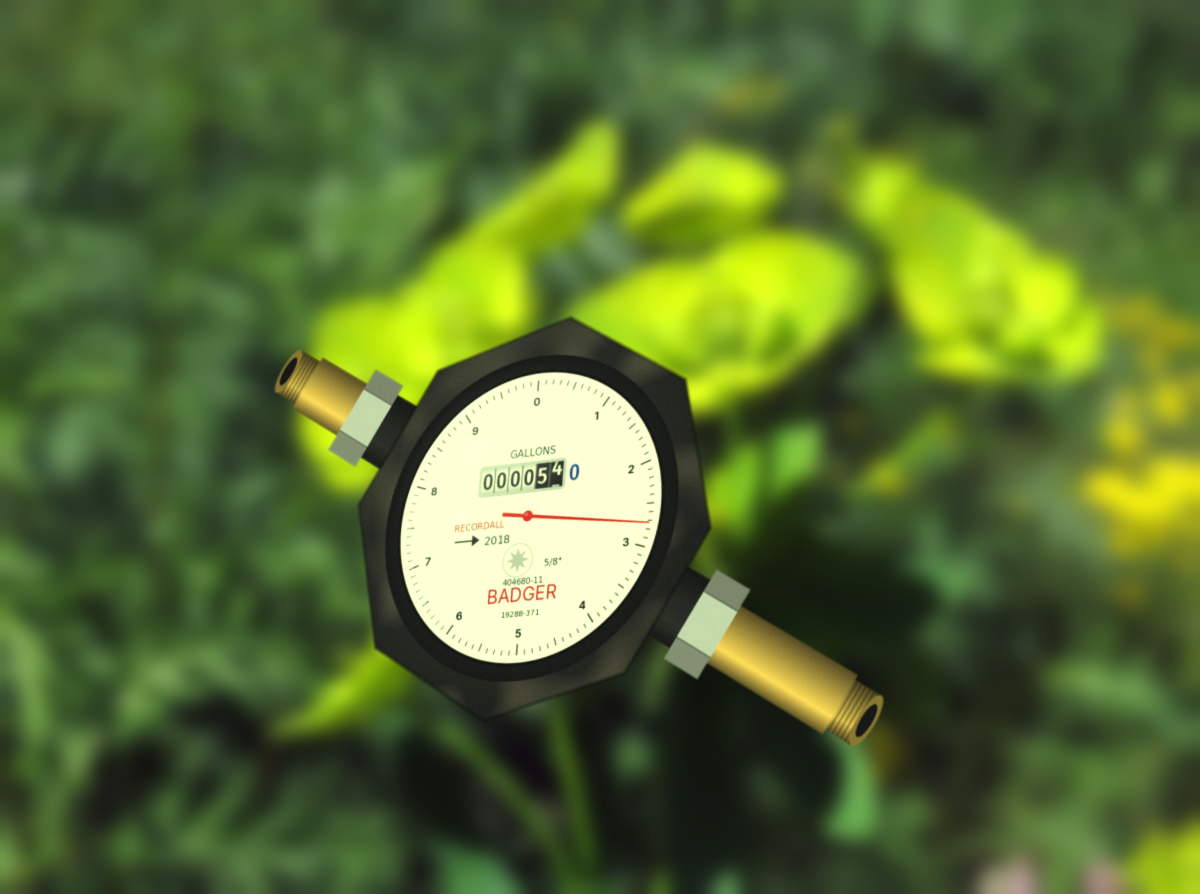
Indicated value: 542.7gal
